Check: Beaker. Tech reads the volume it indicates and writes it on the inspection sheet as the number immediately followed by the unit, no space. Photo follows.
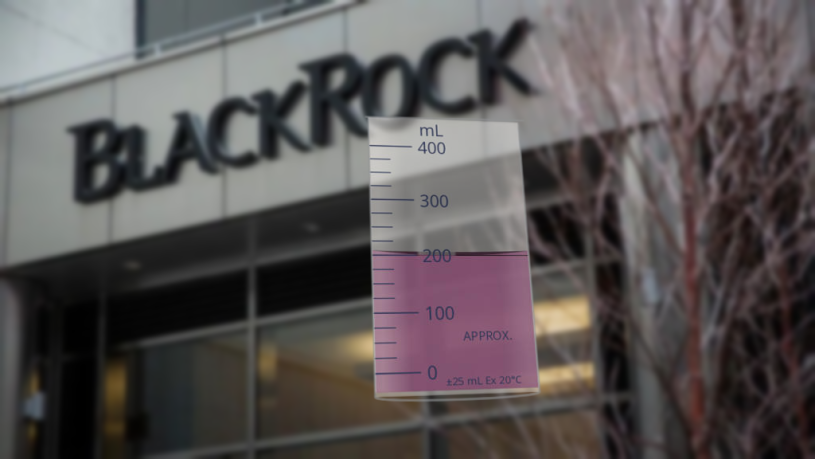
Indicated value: 200mL
